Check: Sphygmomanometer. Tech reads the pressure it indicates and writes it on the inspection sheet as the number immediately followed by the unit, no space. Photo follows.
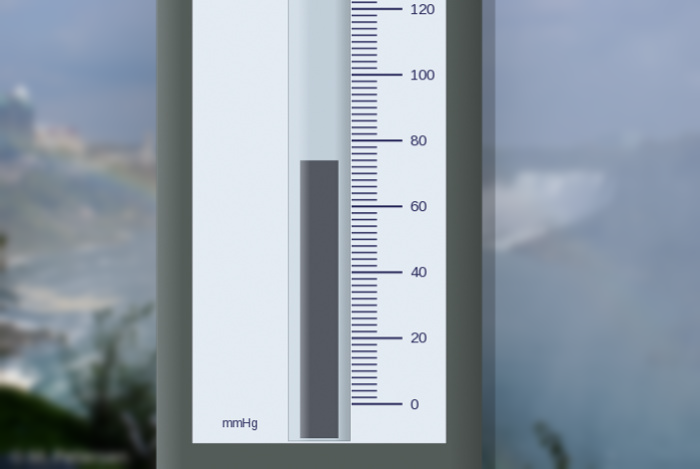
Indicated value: 74mmHg
